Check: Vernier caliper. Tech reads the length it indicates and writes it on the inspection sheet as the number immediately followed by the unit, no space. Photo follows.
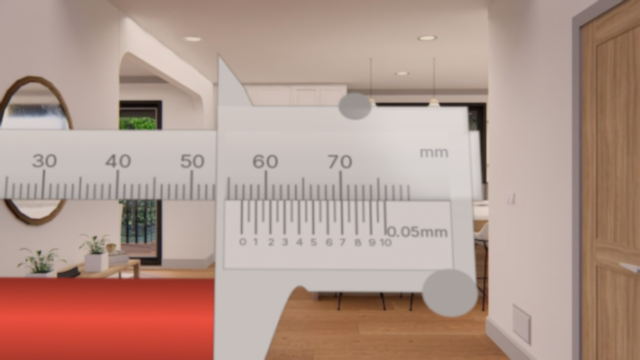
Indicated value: 56.8mm
